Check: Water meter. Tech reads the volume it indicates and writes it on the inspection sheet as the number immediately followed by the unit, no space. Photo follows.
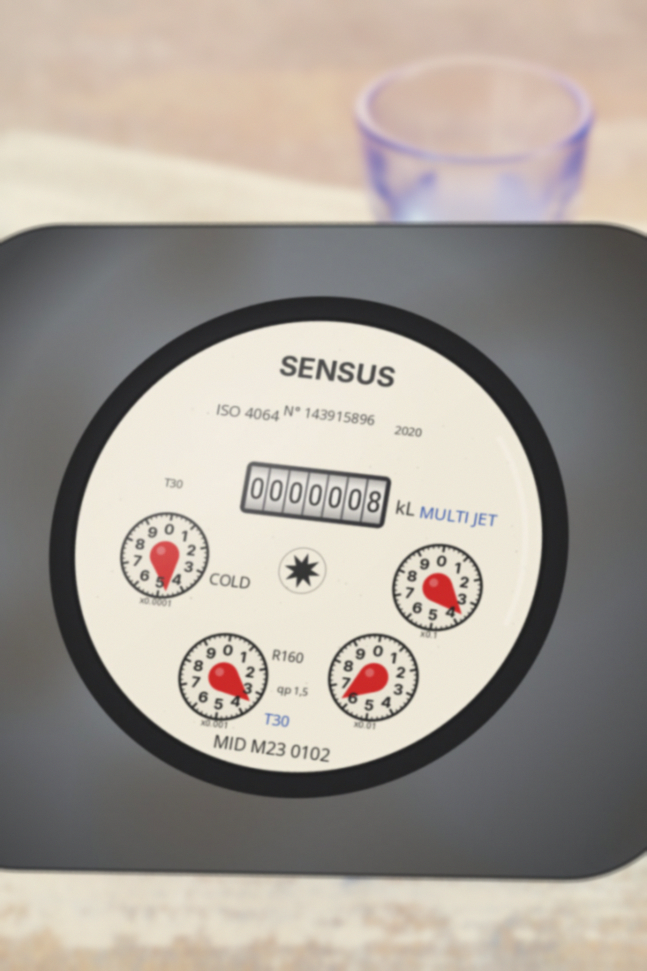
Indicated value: 8.3634kL
